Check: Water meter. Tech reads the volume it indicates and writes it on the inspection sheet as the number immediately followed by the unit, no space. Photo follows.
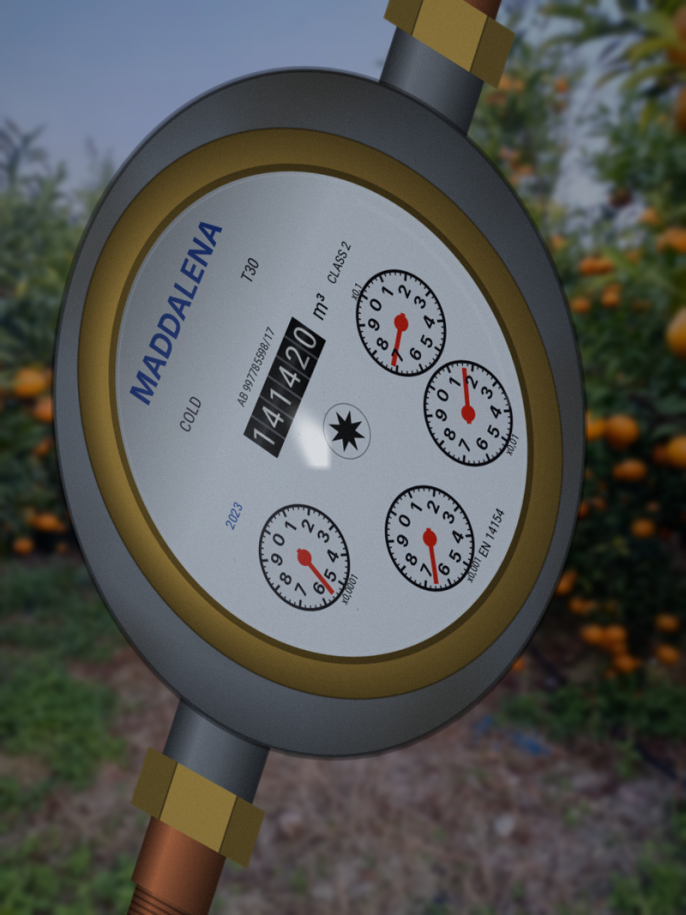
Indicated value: 141420.7165m³
